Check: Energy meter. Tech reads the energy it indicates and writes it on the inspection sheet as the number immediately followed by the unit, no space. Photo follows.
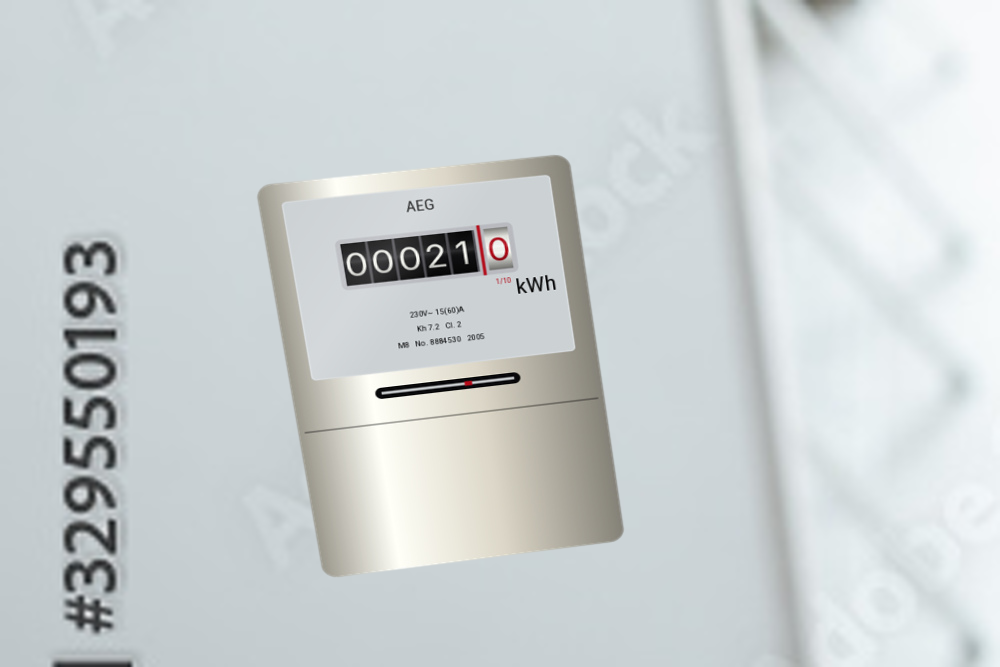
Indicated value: 21.0kWh
